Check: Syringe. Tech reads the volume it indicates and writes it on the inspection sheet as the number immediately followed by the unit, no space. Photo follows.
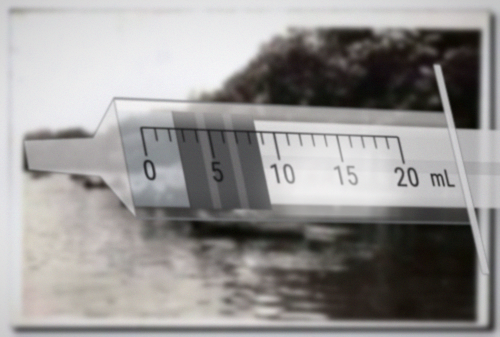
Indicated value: 2.5mL
